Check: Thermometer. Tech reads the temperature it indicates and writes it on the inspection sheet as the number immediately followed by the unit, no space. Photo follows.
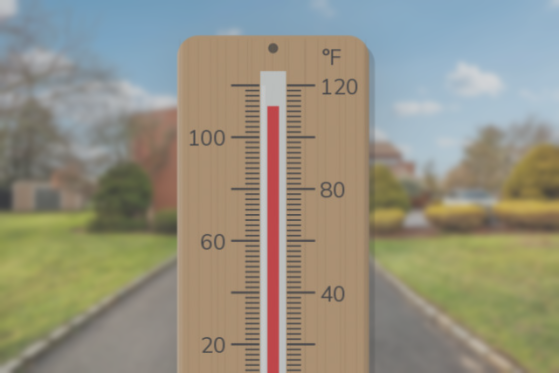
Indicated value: 112°F
